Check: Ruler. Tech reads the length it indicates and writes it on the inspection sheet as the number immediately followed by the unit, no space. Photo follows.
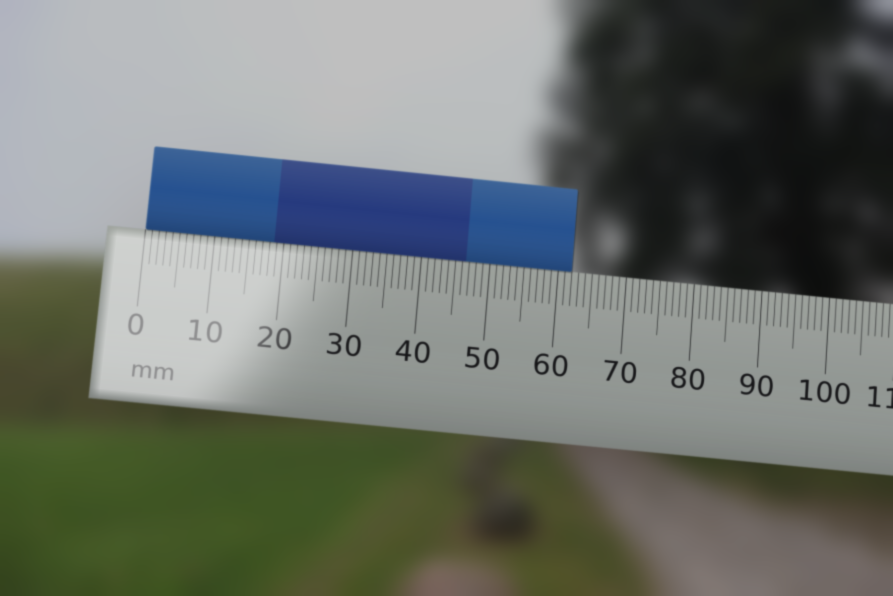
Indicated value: 62mm
